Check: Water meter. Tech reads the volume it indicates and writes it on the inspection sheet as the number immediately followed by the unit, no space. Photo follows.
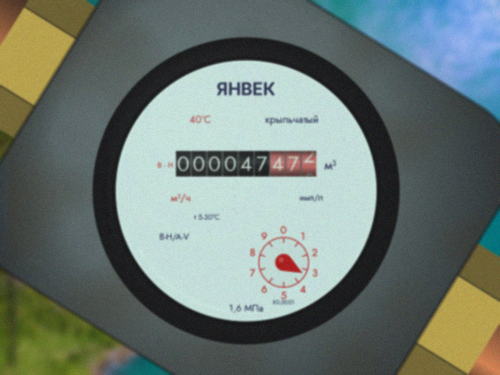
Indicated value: 47.4723m³
